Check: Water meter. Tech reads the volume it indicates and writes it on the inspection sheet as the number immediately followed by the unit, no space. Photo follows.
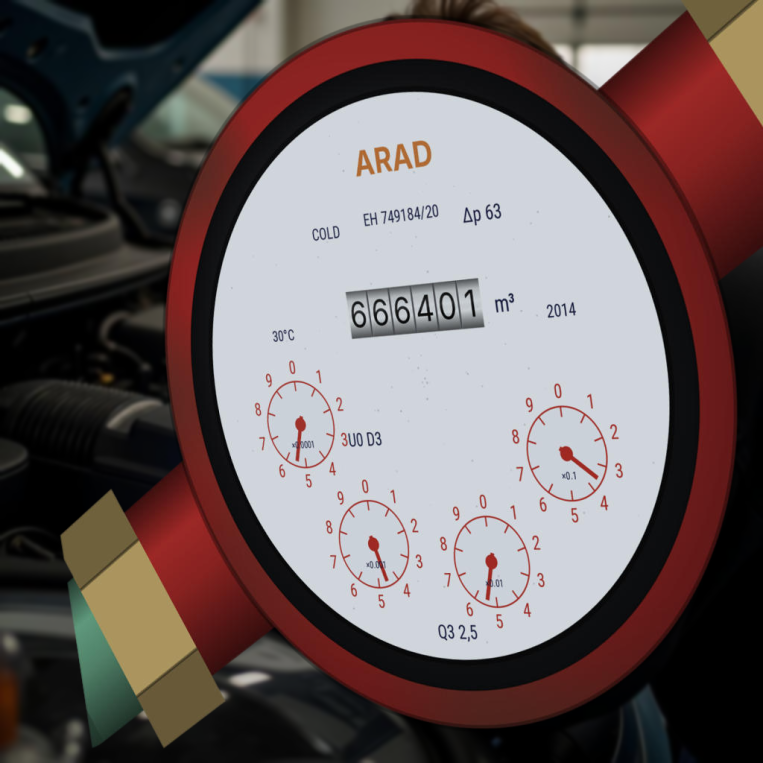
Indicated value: 666401.3545m³
